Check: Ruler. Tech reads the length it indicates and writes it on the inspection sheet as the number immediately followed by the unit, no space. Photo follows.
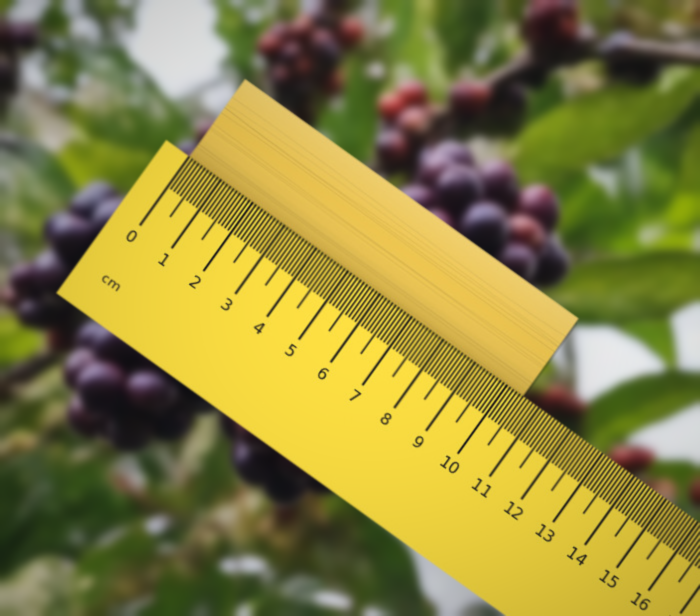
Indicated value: 10.5cm
